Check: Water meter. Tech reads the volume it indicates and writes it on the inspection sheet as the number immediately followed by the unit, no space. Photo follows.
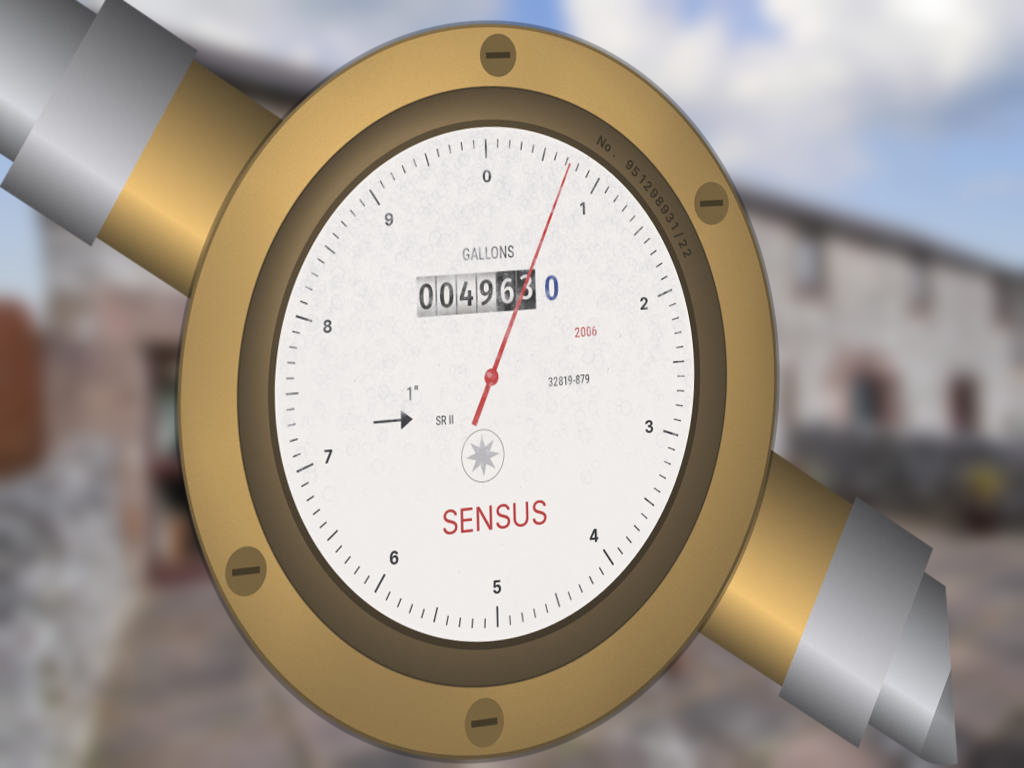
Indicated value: 49630.7gal
